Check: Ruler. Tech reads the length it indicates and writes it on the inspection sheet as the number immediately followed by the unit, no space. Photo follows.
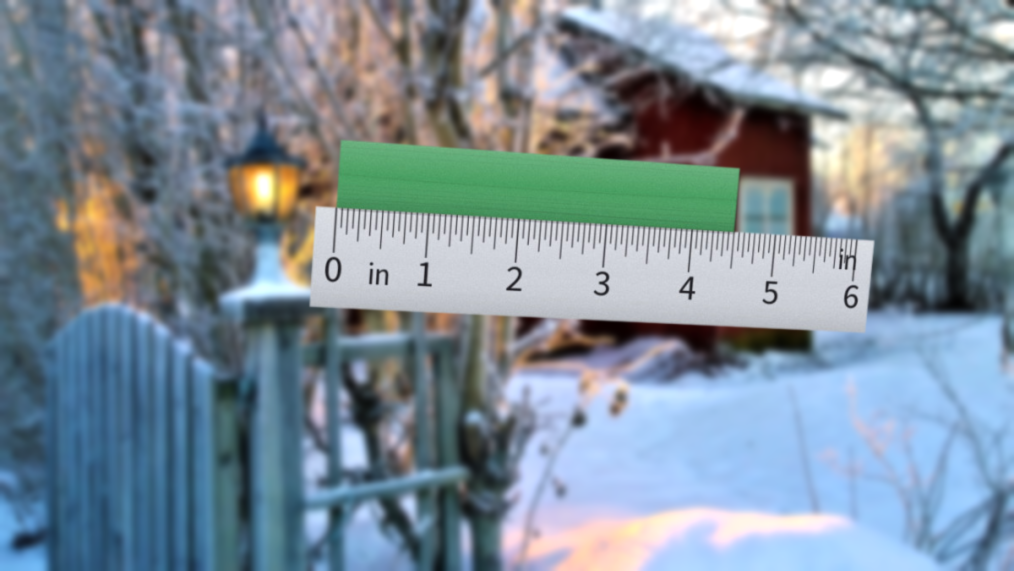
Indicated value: 4.5in
